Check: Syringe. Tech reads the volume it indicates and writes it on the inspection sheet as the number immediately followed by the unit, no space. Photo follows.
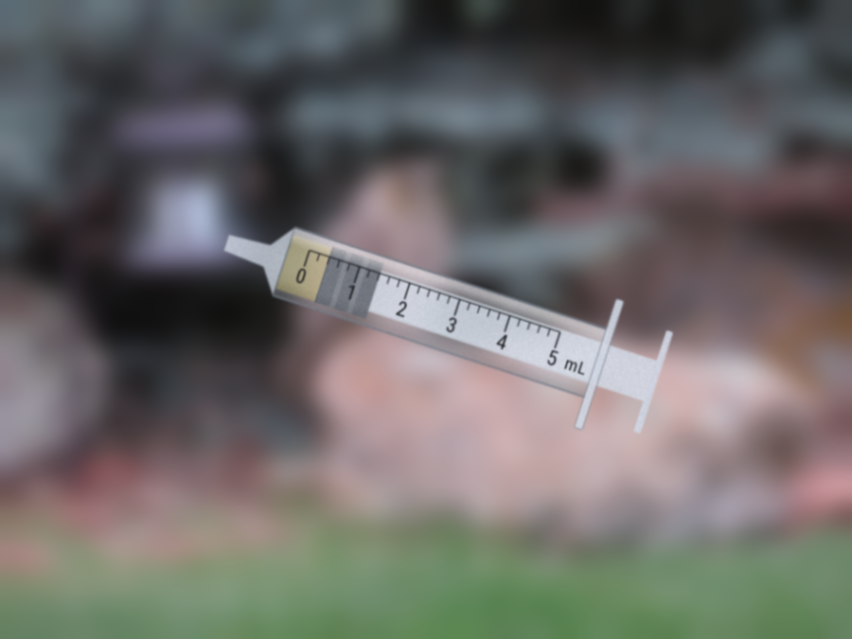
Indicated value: 0.4mL
